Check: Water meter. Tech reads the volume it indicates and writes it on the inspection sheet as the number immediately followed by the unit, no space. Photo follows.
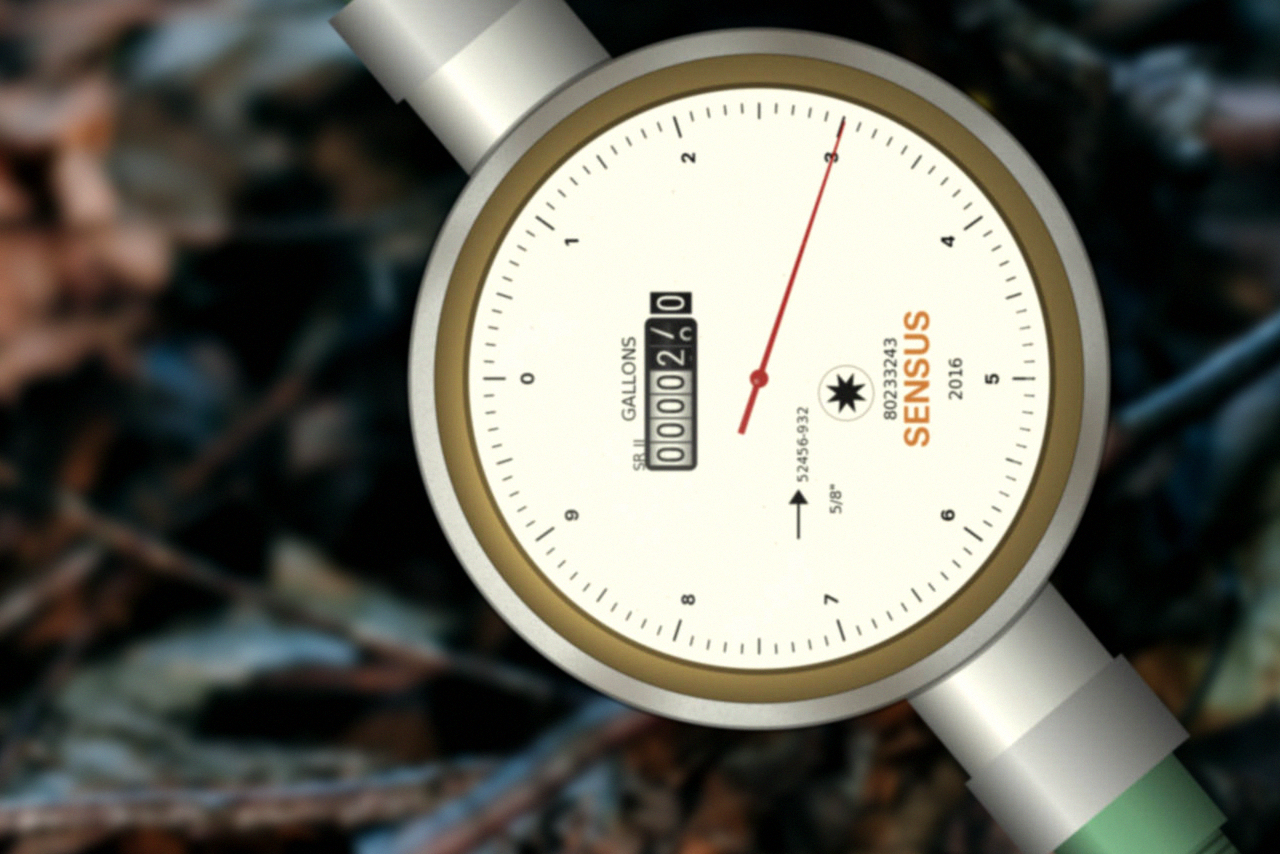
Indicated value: 273.0gal
